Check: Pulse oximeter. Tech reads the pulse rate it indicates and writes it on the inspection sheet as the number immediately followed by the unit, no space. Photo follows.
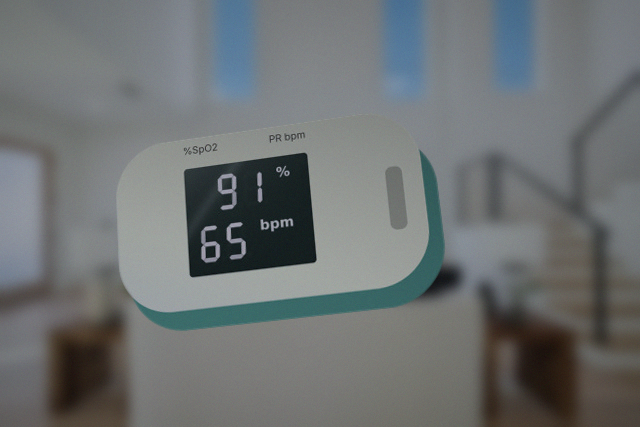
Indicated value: 65bpm
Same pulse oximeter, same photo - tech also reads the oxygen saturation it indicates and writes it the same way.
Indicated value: 91%
